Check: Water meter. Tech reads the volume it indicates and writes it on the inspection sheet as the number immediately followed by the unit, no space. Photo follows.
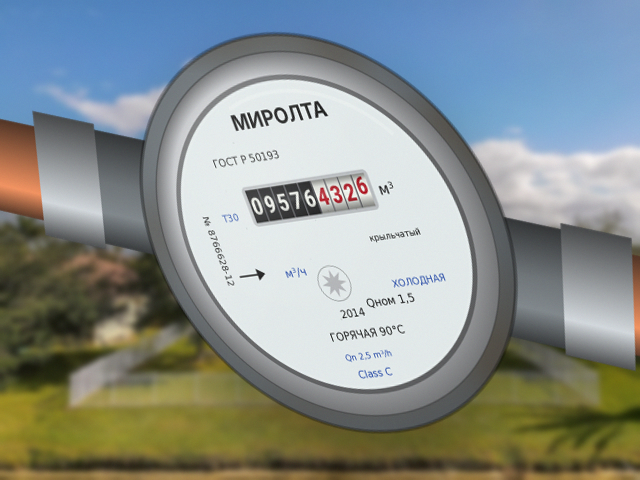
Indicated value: 9576.4326m³
